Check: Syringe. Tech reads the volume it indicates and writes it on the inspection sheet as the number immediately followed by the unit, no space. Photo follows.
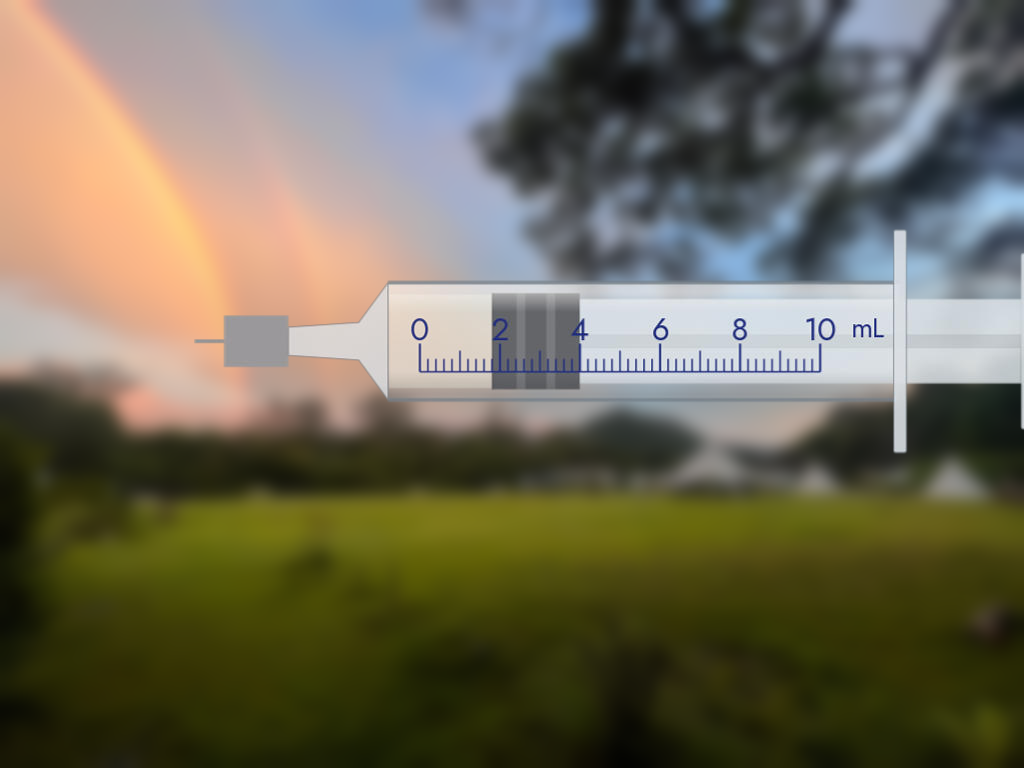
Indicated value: 1.8mL
